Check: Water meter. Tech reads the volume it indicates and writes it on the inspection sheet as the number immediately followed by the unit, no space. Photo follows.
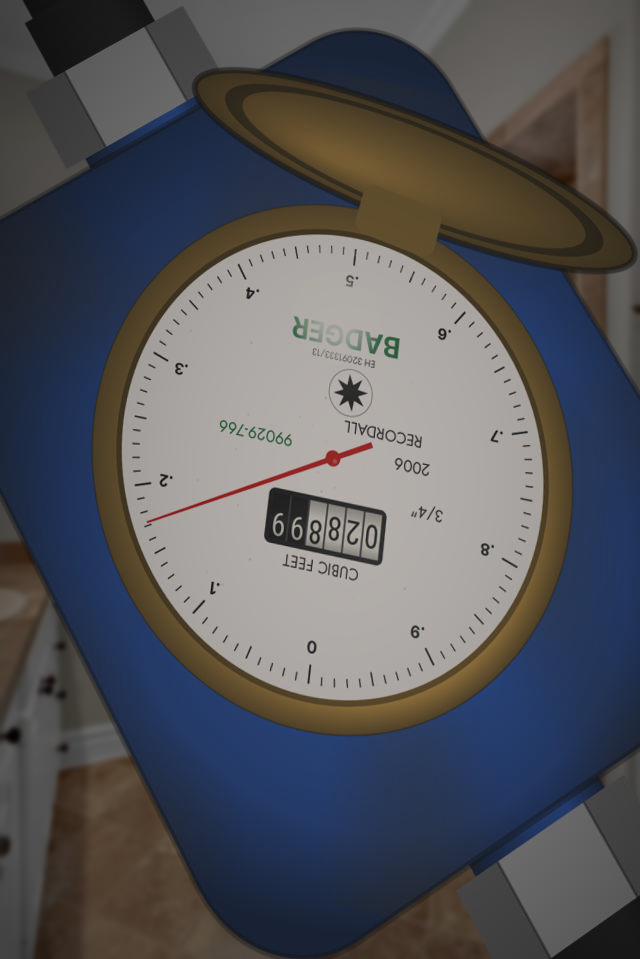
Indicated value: 28899.17ft³
